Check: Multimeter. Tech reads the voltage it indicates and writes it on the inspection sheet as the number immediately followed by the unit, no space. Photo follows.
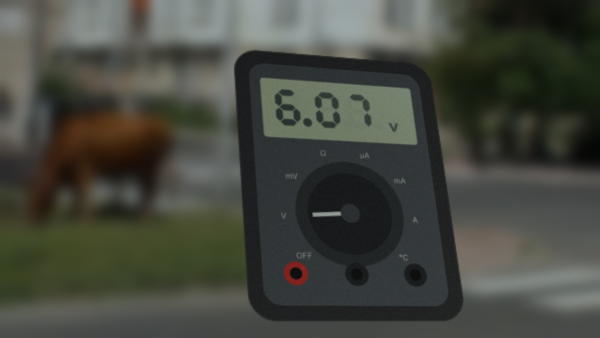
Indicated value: 6.07V
